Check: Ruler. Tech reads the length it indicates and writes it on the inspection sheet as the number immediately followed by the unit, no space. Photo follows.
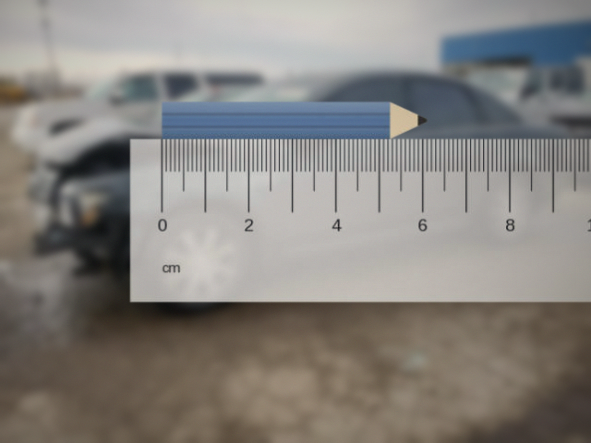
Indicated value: 6.1cm
